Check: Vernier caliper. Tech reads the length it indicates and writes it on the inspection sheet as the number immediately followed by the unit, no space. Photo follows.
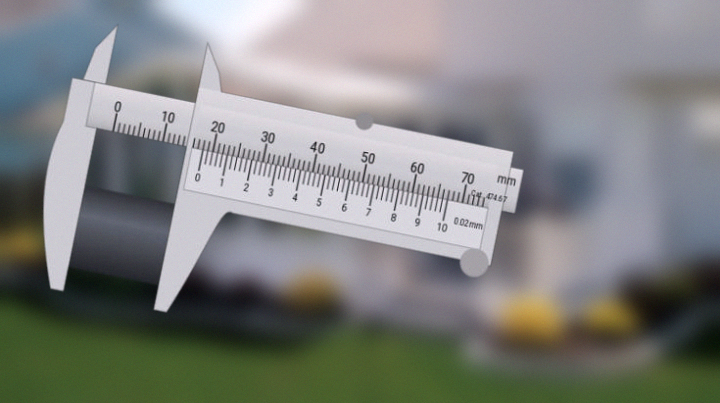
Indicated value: 18.0mm
